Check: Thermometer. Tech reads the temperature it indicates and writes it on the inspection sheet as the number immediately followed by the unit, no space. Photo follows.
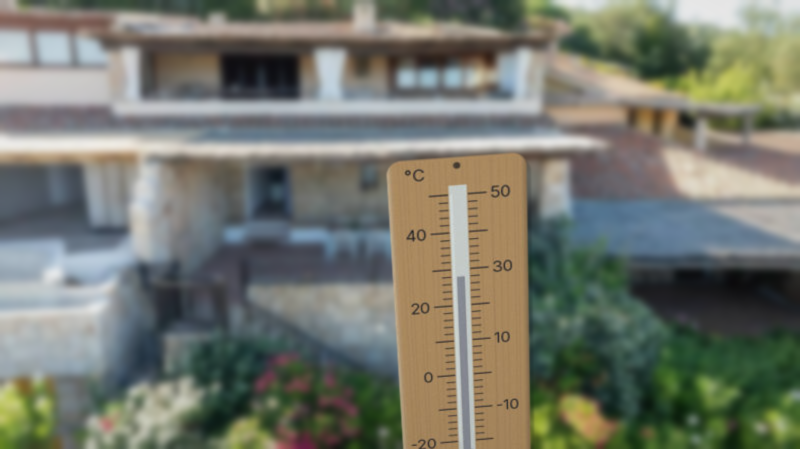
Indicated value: 28°C
